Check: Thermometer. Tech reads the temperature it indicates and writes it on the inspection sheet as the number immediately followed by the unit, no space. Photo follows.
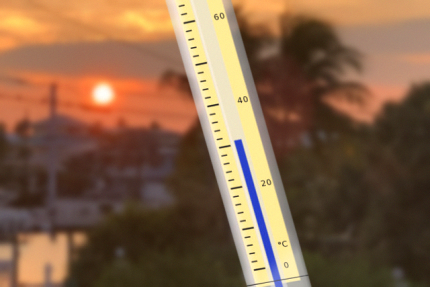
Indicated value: 31°C
